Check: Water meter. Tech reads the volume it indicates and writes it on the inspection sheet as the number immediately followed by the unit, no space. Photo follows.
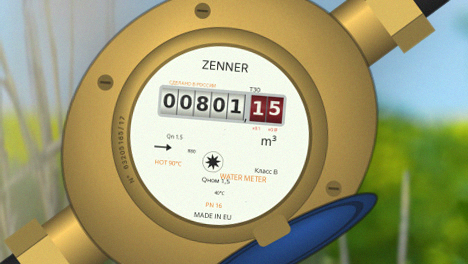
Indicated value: 801.15m³
